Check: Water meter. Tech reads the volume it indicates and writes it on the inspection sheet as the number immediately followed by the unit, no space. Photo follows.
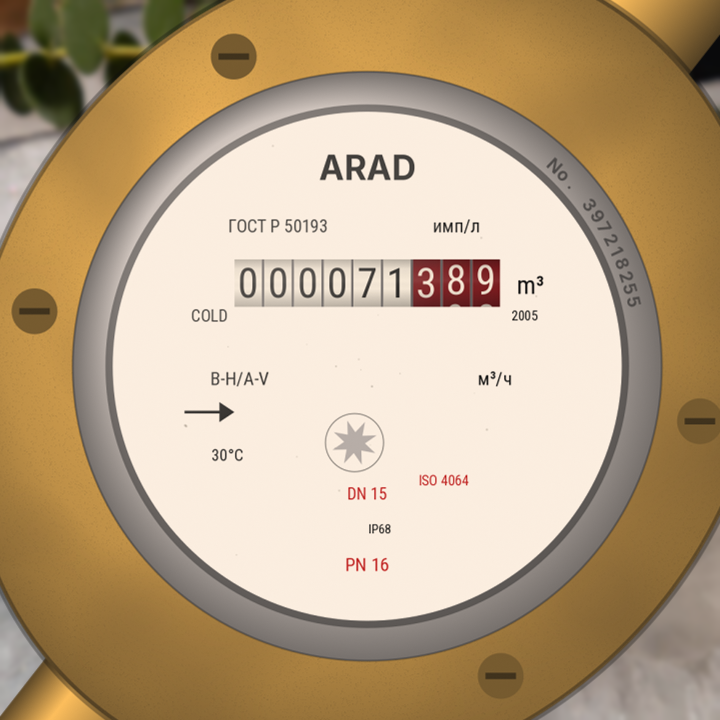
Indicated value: 71.389m³
